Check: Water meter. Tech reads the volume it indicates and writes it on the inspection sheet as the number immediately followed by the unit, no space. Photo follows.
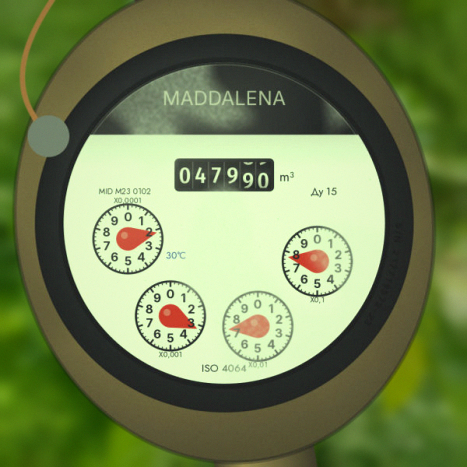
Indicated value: 47989.7732m³
